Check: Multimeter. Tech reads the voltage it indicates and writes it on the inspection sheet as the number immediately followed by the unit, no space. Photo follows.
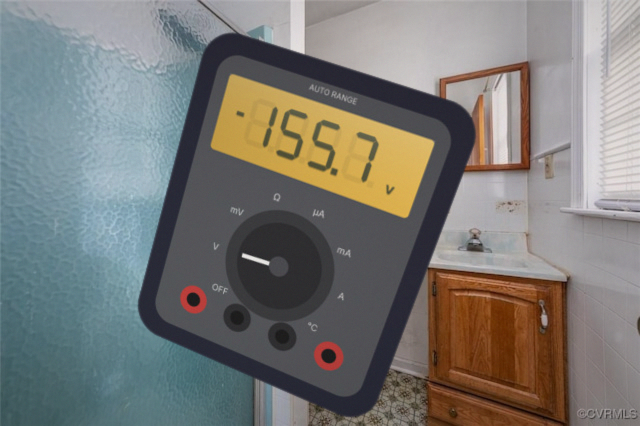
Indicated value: -155.7V
